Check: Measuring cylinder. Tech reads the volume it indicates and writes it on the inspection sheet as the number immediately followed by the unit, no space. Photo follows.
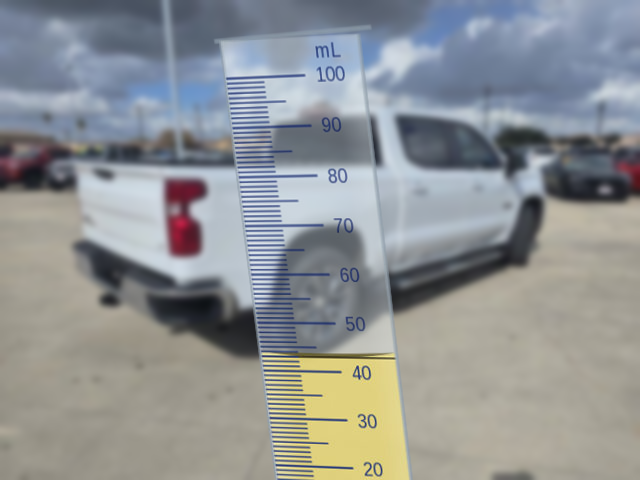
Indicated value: 43mL
